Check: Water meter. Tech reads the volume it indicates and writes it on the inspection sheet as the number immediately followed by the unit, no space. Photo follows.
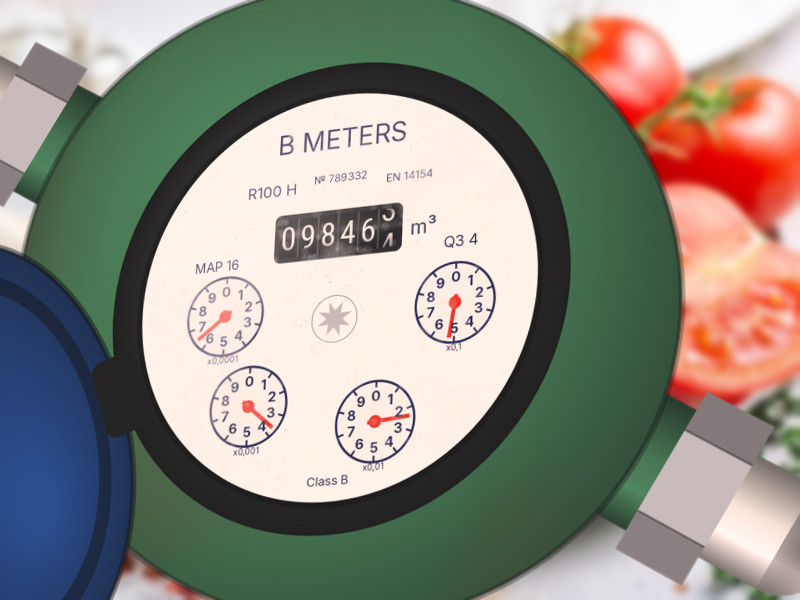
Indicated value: 98463.5236m³
